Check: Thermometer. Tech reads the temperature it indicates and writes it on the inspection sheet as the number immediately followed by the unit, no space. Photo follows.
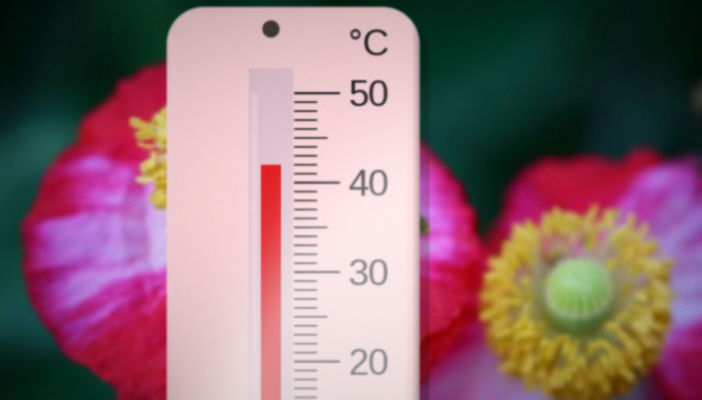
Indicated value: 42°C
